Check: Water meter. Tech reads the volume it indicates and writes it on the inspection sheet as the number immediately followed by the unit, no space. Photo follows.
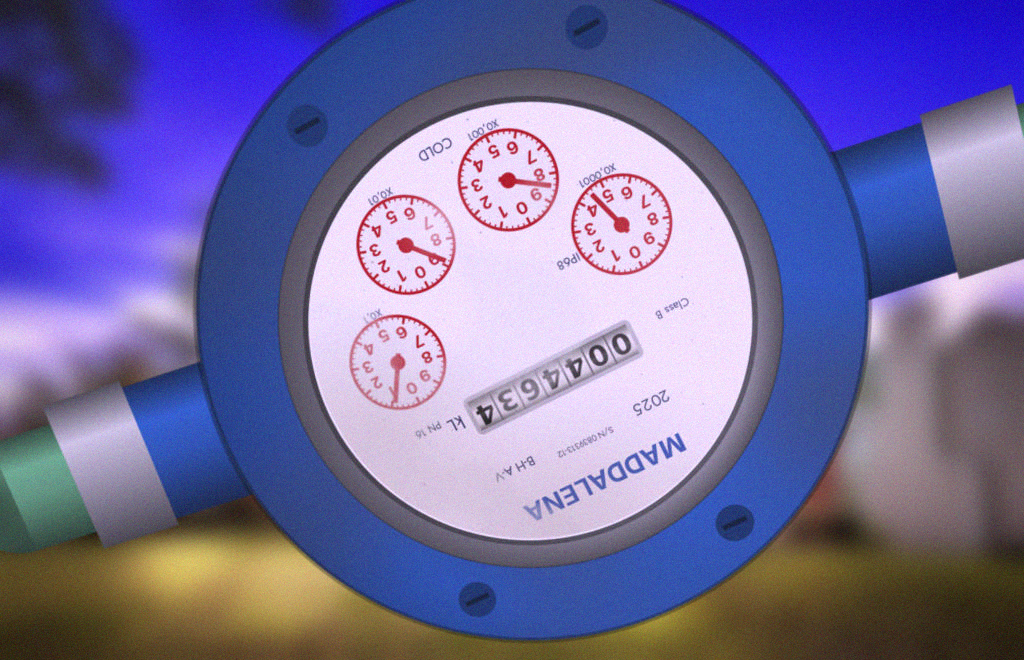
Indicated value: 44634.0884kL
